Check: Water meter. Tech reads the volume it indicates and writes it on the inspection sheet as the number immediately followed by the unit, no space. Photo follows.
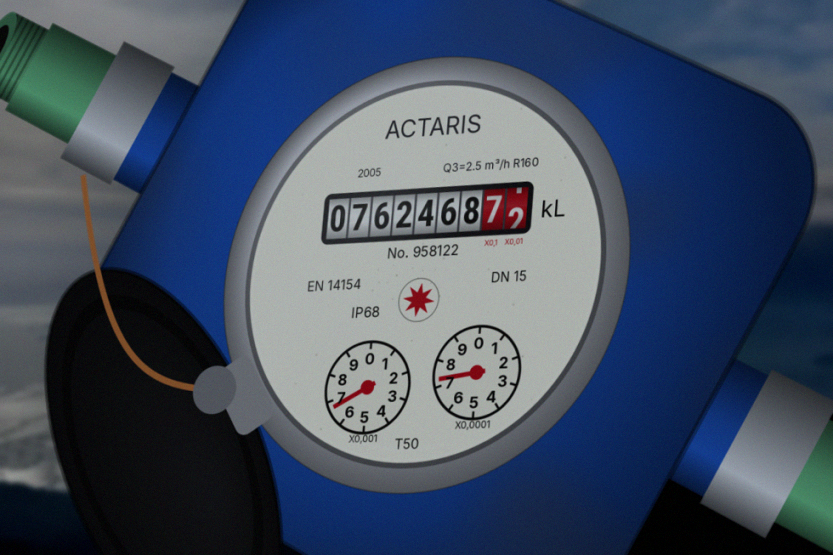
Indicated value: 762468.7167kL
